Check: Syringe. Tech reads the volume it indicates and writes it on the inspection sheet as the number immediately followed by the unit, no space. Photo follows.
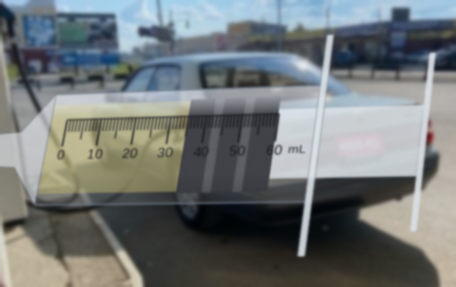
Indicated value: 35mL
